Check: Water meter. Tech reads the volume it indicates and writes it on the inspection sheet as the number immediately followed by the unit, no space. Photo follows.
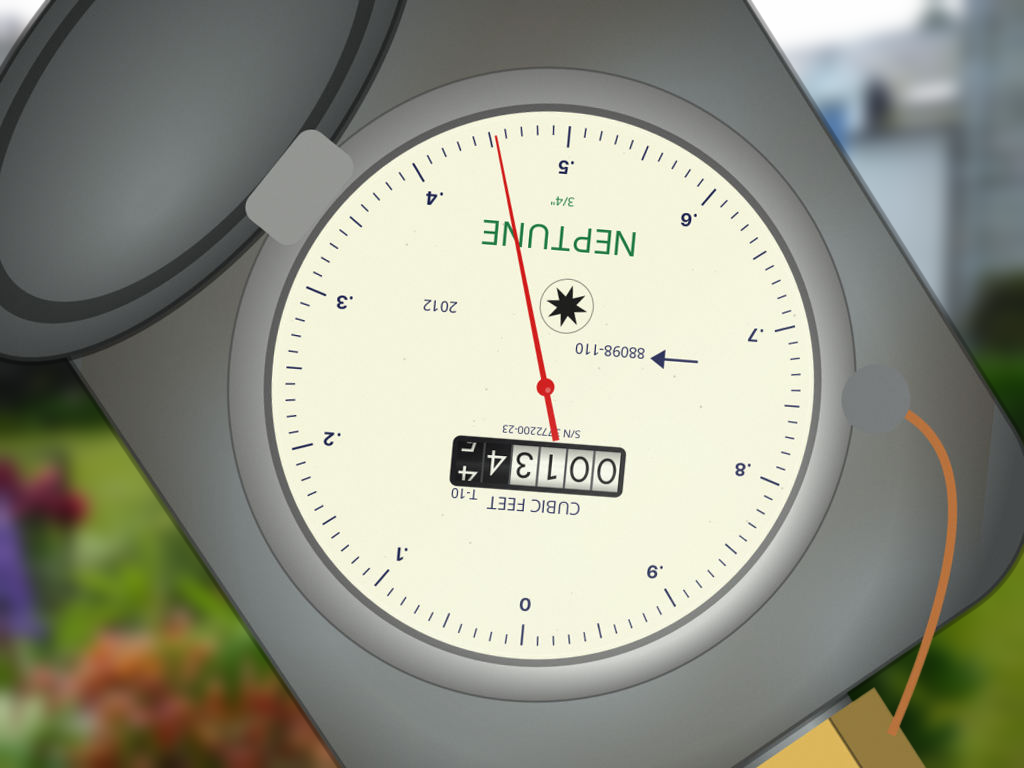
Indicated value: 1344.45ft³
